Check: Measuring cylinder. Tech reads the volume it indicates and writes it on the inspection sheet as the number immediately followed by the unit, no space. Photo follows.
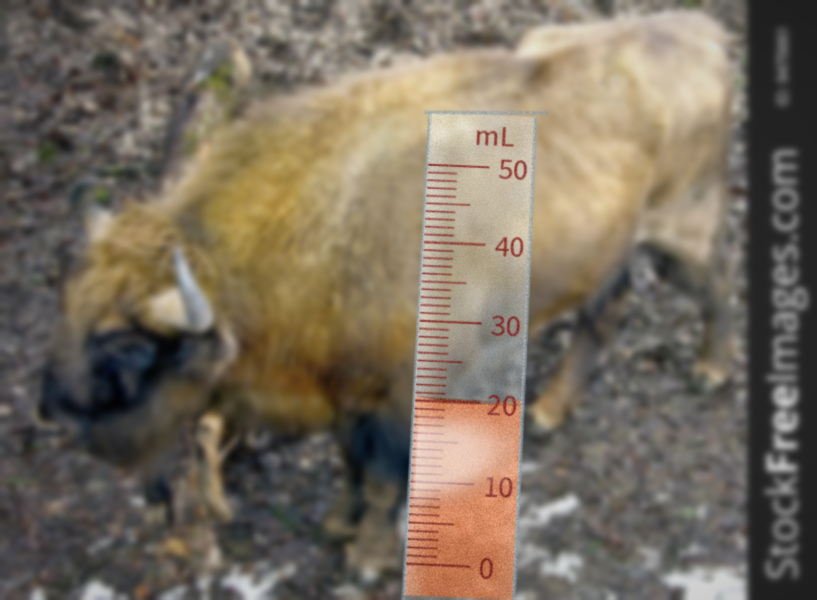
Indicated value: 20mL
